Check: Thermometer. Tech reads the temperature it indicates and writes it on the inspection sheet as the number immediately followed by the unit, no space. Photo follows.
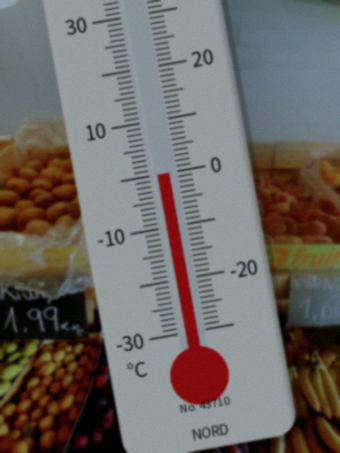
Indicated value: 0°C
